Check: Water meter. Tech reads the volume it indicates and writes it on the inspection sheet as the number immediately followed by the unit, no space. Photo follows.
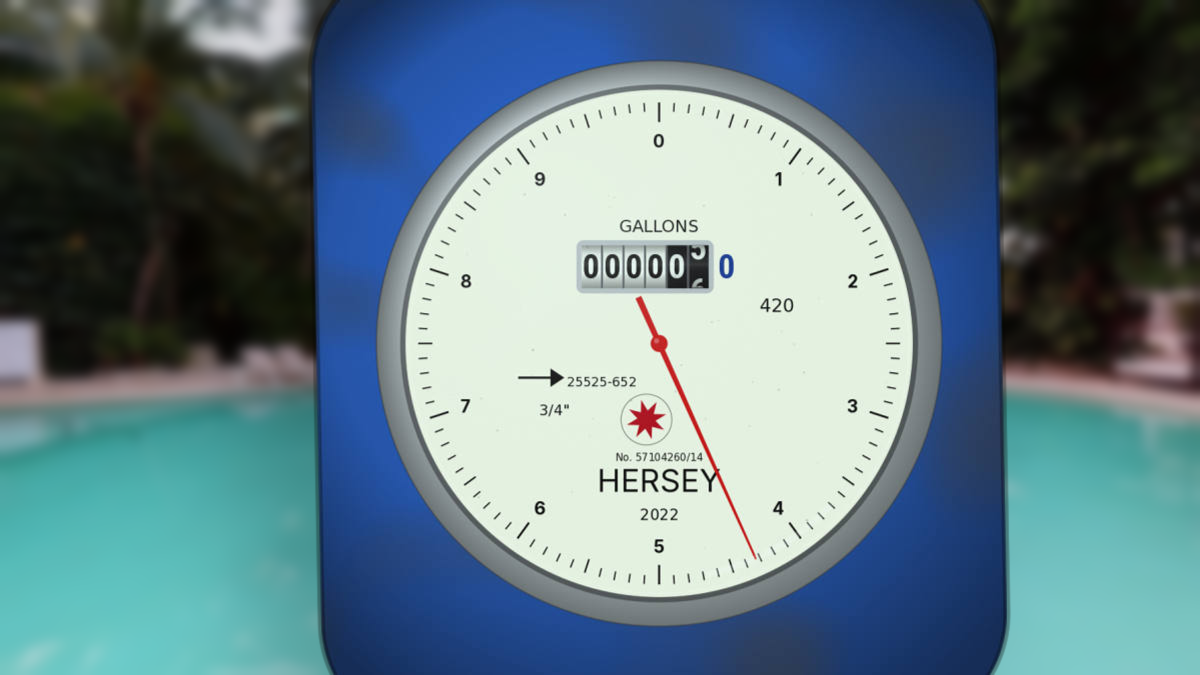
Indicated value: 54.3gal
